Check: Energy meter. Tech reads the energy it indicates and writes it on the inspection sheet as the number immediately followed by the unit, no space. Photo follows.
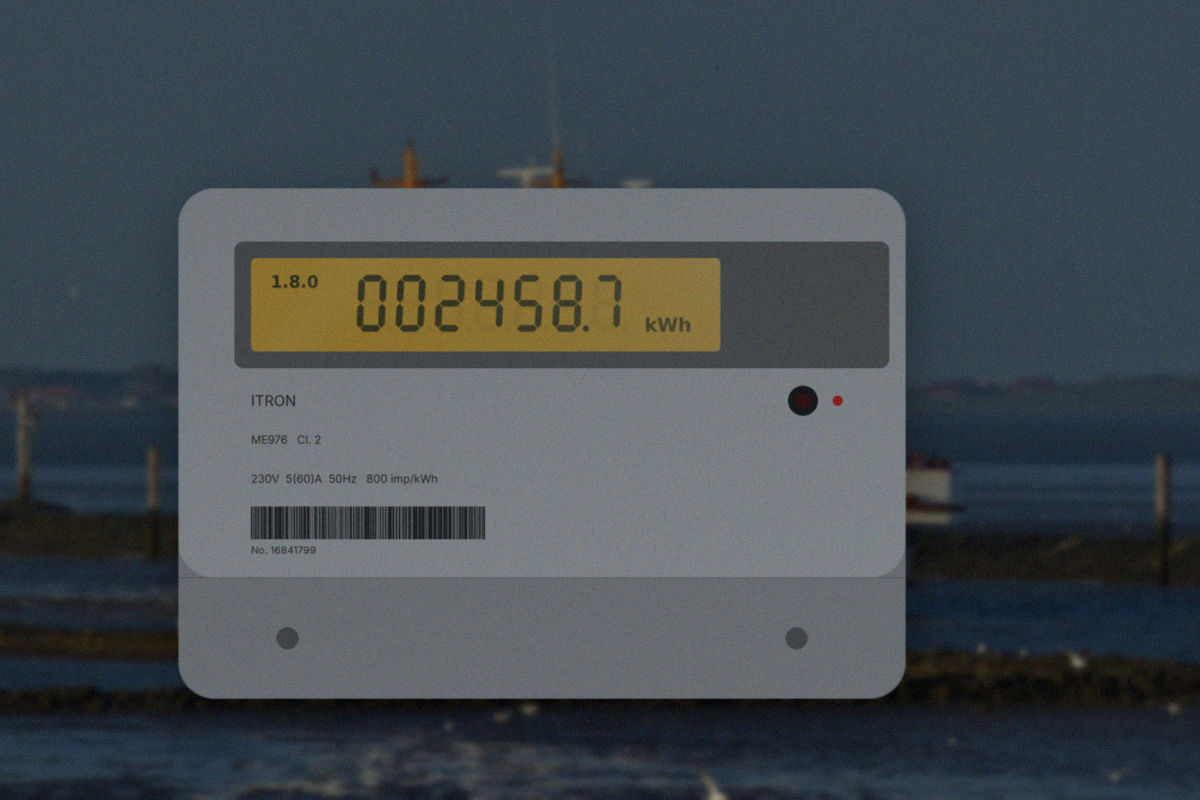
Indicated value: 2458.7kWh
